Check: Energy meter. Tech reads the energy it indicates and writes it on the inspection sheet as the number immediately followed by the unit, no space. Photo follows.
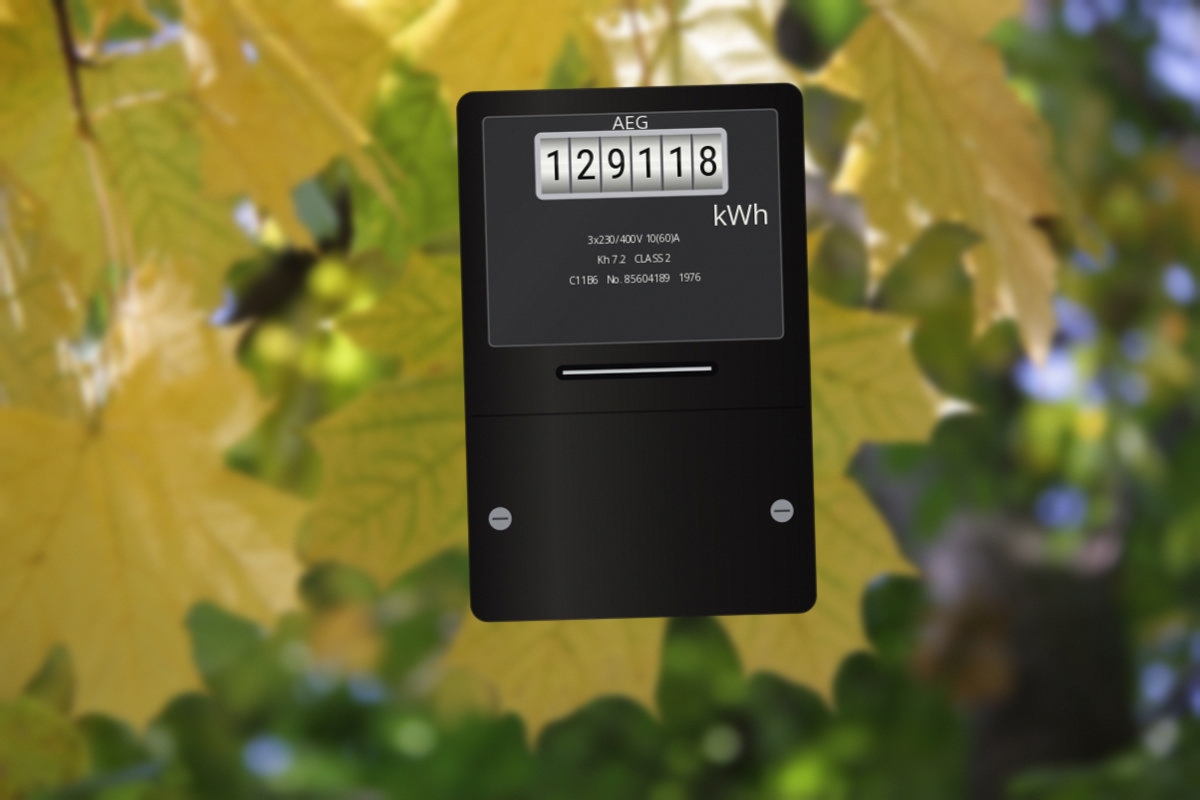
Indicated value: 129118kWh
